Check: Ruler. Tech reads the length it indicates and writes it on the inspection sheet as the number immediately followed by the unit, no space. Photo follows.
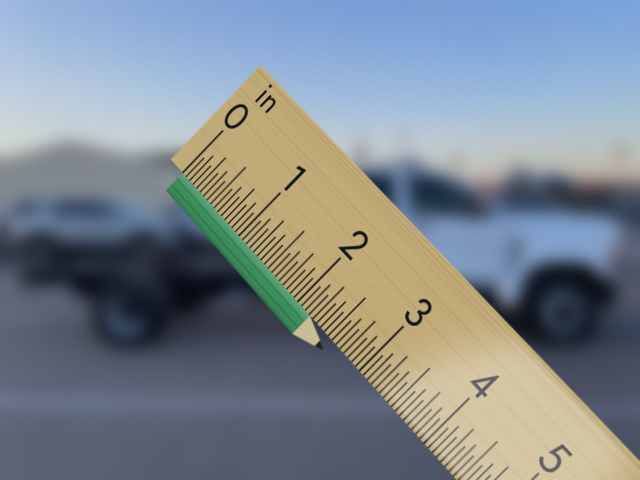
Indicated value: 2.5625in
